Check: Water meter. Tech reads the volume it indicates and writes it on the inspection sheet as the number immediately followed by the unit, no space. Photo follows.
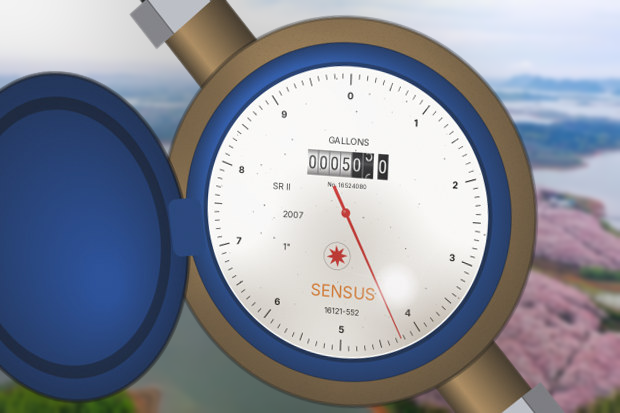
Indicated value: 5054.2gal
